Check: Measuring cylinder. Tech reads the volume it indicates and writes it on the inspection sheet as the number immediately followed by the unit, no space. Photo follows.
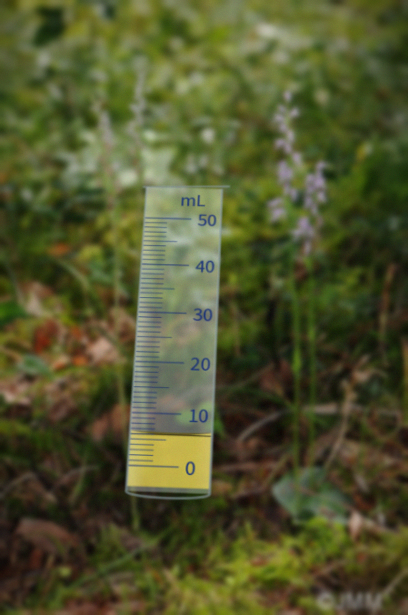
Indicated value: 6mL
